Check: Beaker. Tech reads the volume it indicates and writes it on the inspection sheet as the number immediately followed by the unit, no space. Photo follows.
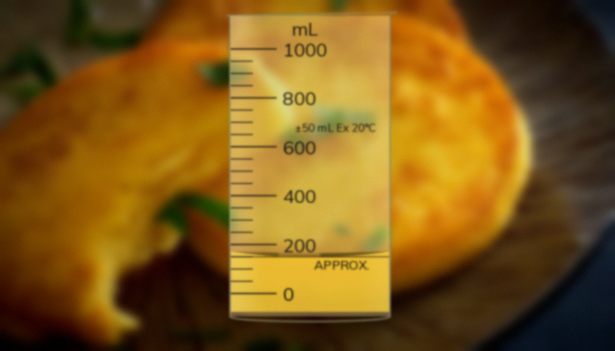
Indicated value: 150mL
